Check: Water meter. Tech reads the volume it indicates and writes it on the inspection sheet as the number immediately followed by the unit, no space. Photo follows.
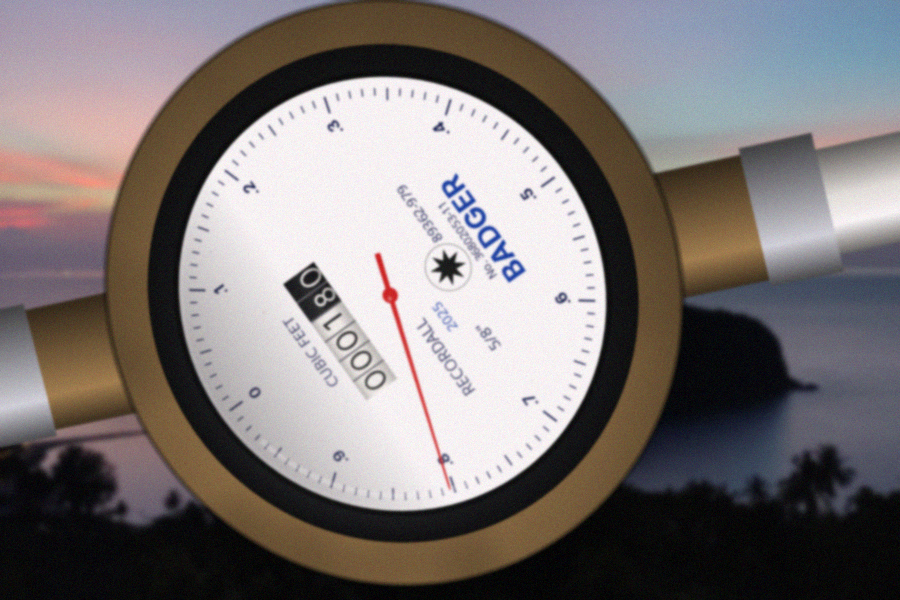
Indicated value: 179.80ft³
